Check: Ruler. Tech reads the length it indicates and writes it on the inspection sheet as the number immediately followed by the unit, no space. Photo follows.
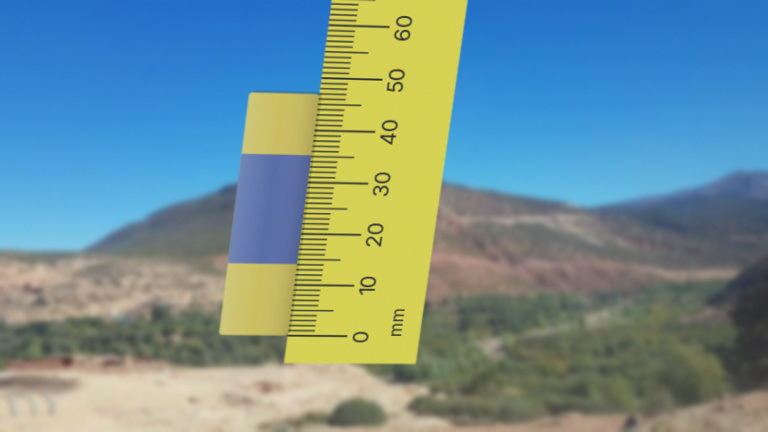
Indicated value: 47mm
